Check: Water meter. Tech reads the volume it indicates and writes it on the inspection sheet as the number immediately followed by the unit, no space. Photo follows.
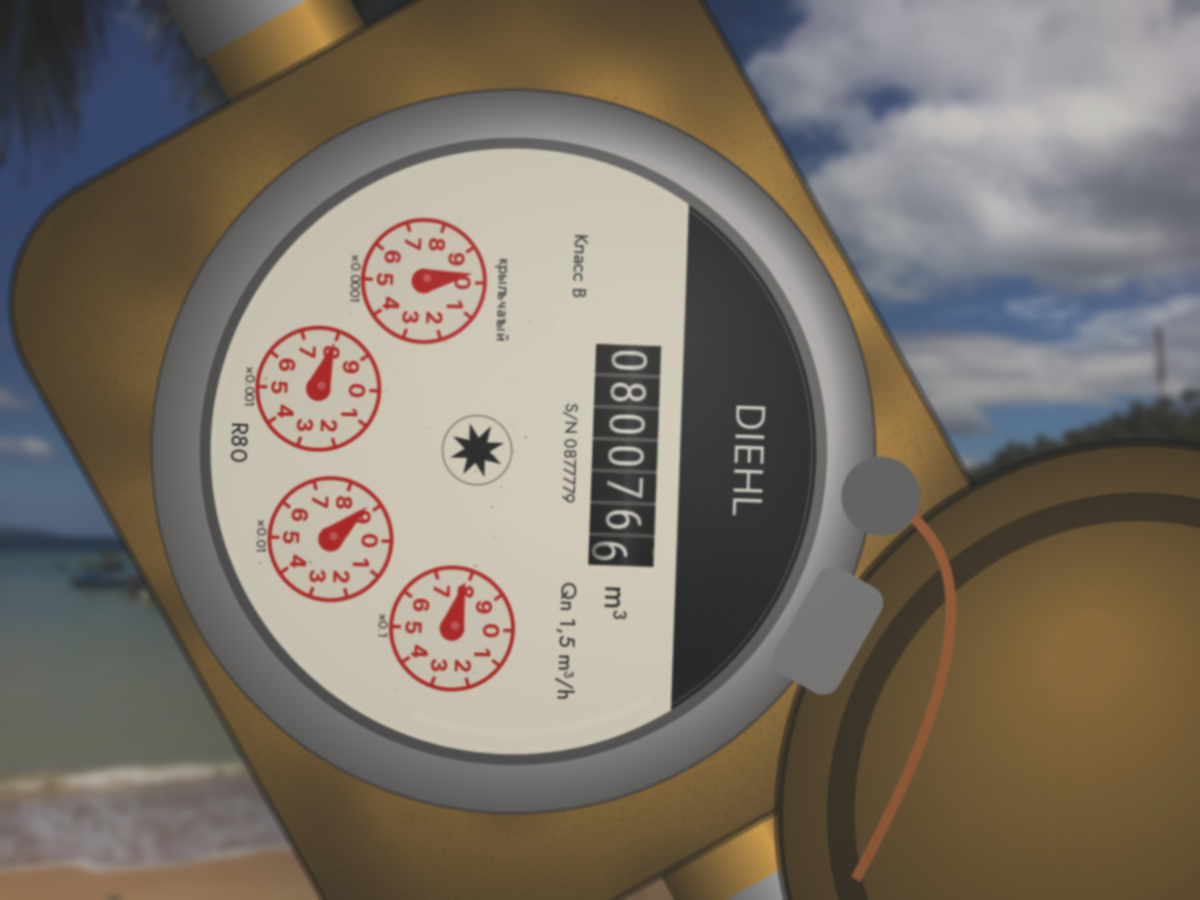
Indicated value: 800765.7879m³
